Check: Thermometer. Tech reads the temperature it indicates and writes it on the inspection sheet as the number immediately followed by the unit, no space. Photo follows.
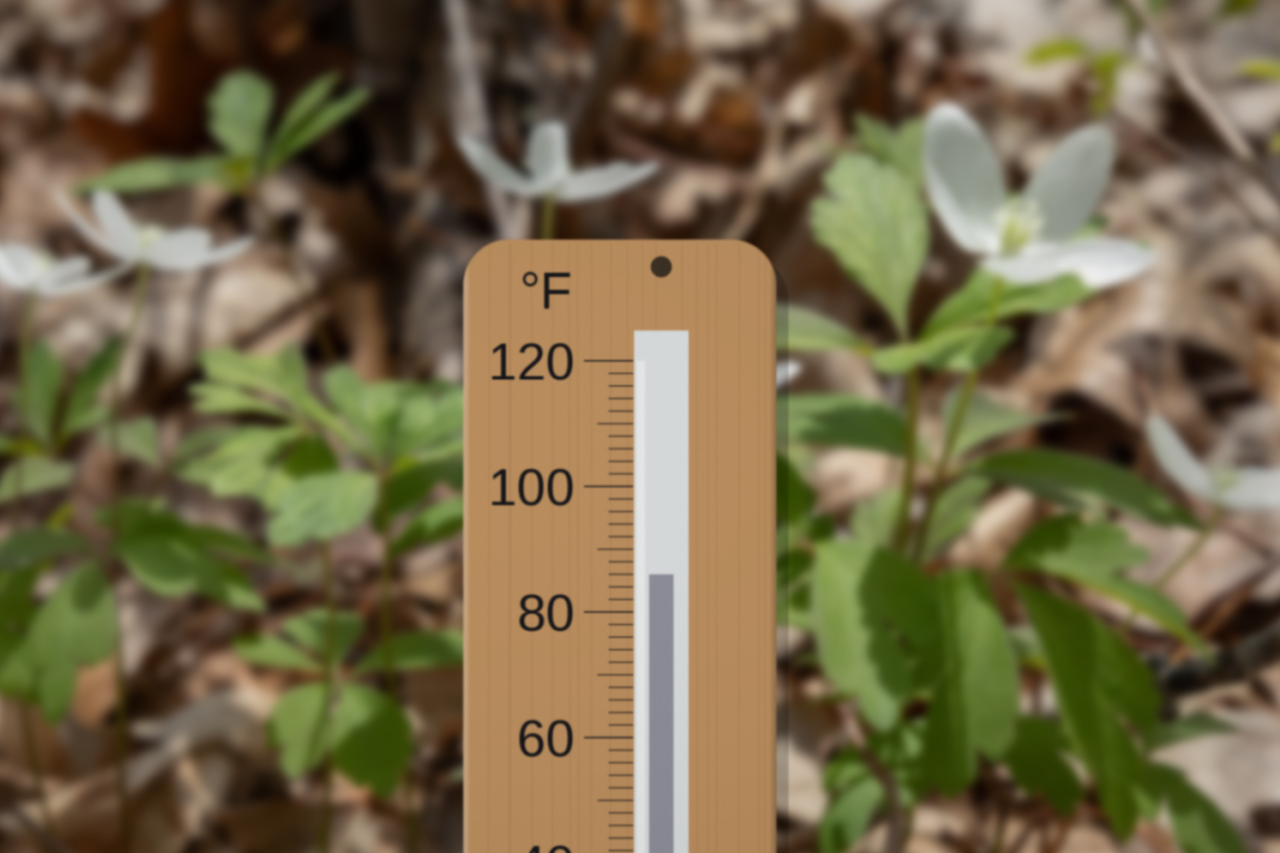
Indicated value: 86°F
